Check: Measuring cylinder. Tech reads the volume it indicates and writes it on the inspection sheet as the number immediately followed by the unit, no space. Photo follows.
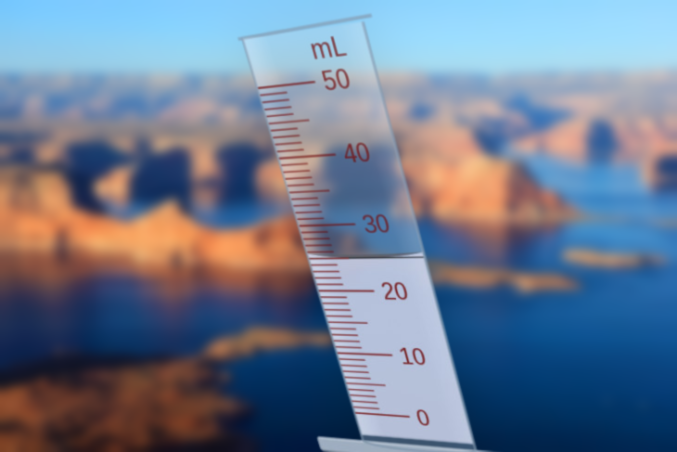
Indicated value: 25mL
